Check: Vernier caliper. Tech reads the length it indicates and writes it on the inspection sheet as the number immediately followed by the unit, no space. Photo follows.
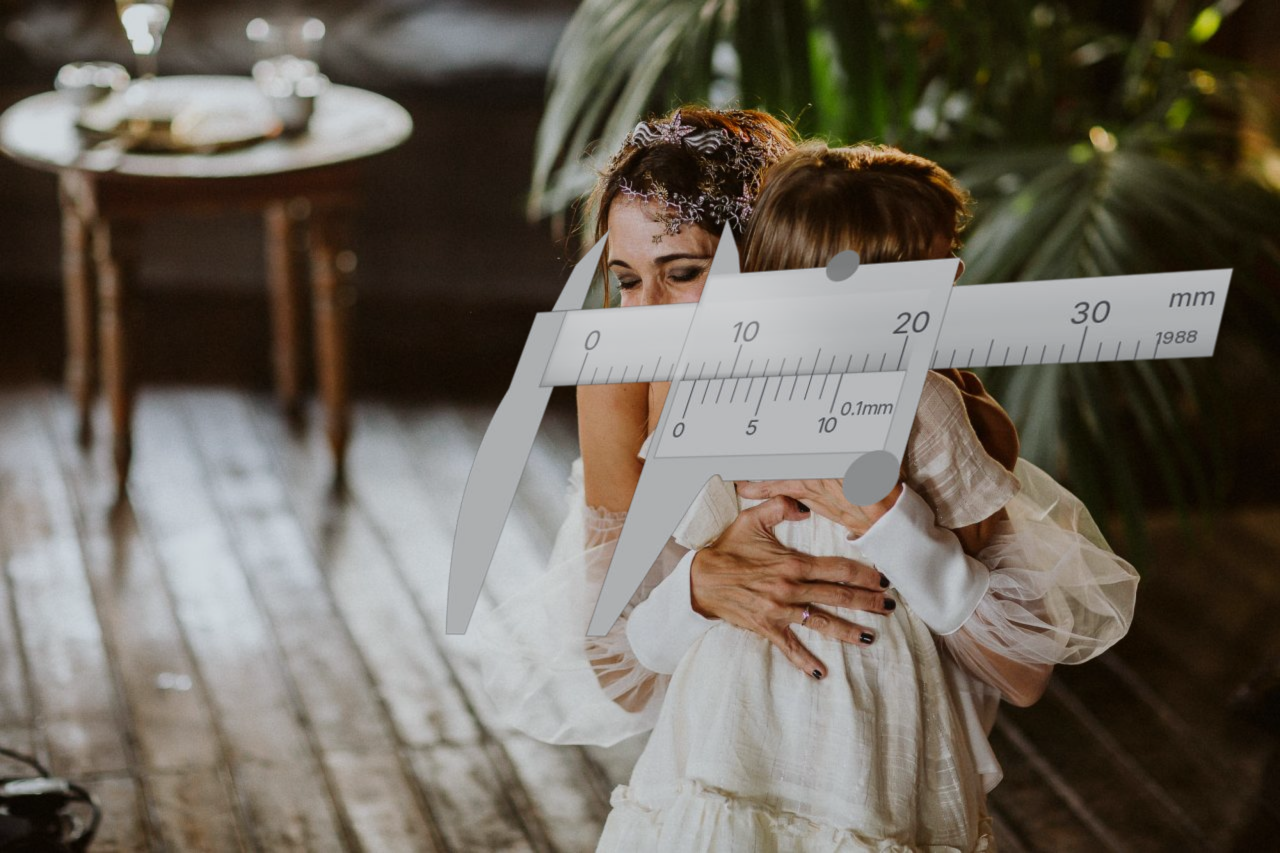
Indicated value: 7.8mm
